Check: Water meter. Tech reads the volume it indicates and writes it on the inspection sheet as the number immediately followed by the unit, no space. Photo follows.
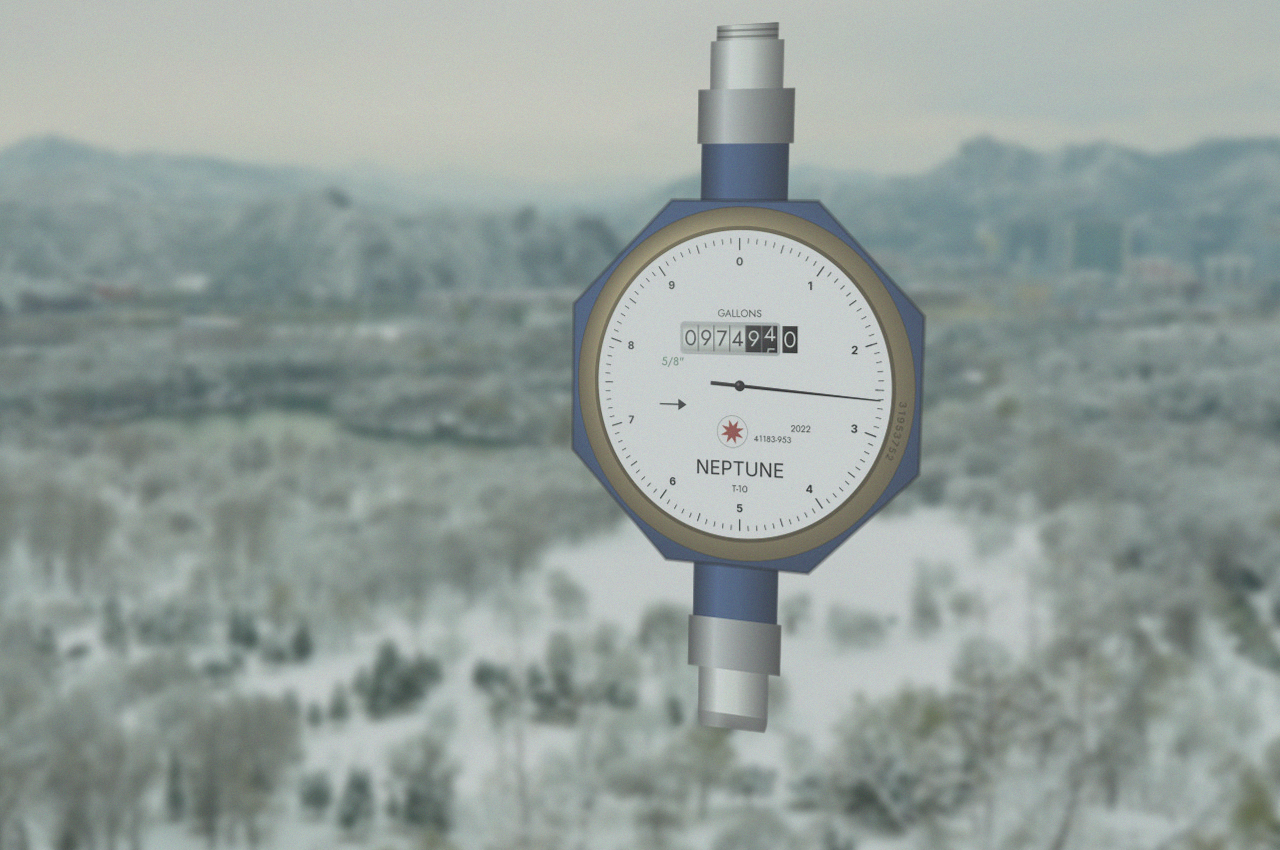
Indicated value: 974942.6gal
